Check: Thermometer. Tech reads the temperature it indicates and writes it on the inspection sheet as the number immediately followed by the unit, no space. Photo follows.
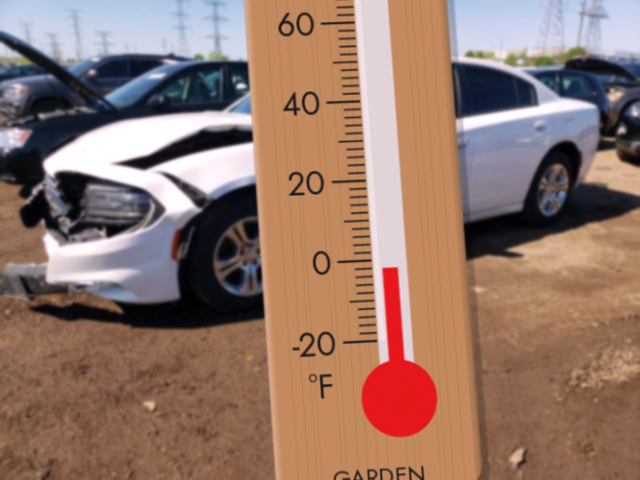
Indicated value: -2°F
